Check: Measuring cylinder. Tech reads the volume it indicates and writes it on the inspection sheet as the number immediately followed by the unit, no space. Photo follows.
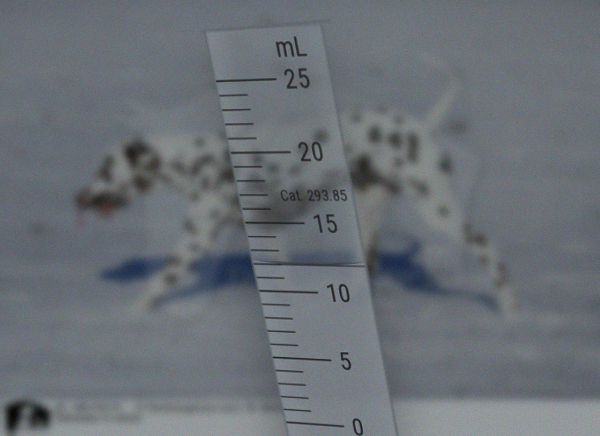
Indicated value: 12mL
